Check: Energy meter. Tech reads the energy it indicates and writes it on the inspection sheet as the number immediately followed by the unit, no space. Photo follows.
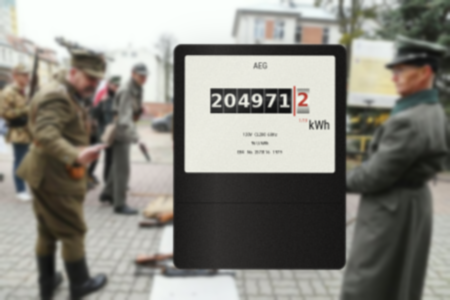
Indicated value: 204971.2kWh
